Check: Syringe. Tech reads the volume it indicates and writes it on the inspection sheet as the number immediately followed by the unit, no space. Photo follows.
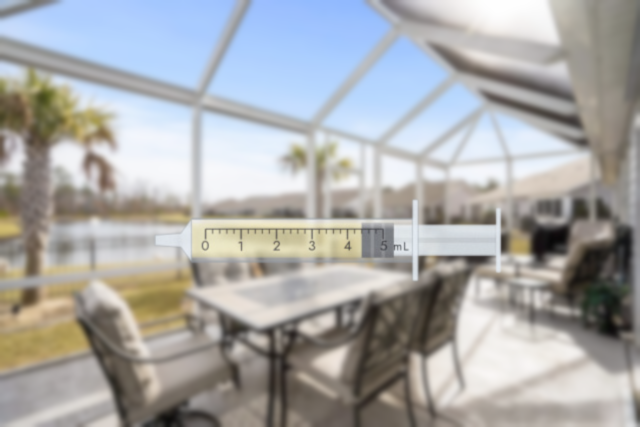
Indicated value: 4.4mL
